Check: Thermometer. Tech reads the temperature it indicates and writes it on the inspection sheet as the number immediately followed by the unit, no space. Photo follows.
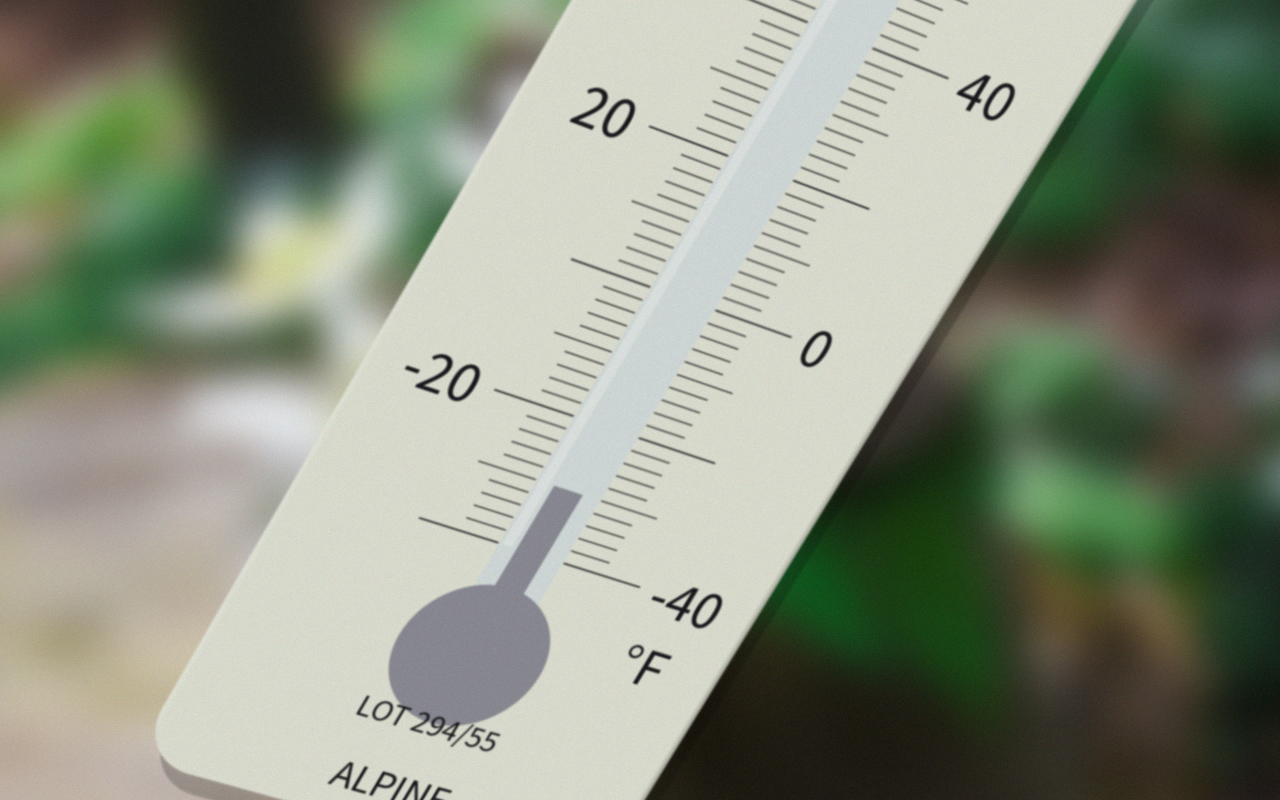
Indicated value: -30°F
